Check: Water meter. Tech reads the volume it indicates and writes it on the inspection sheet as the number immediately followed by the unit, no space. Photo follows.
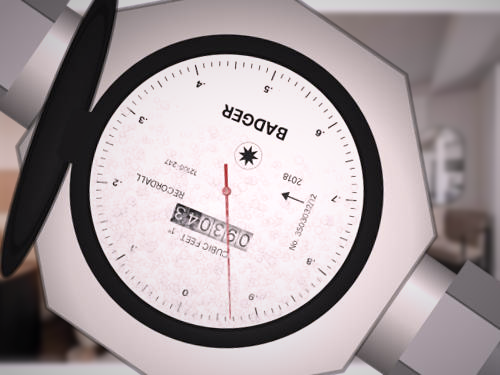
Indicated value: 93042.93ft³
